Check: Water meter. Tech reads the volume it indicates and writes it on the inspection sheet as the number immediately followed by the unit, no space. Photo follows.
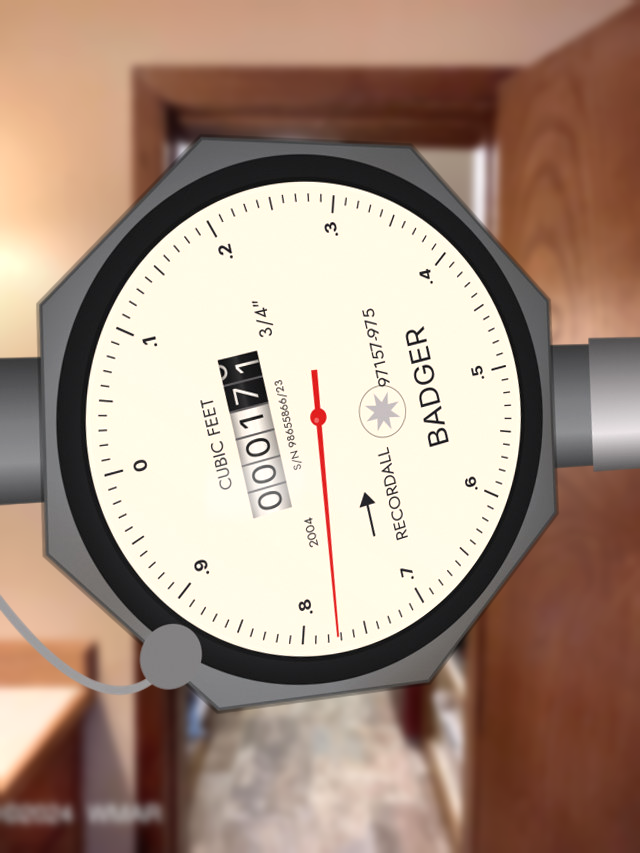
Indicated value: 170.77ft³
